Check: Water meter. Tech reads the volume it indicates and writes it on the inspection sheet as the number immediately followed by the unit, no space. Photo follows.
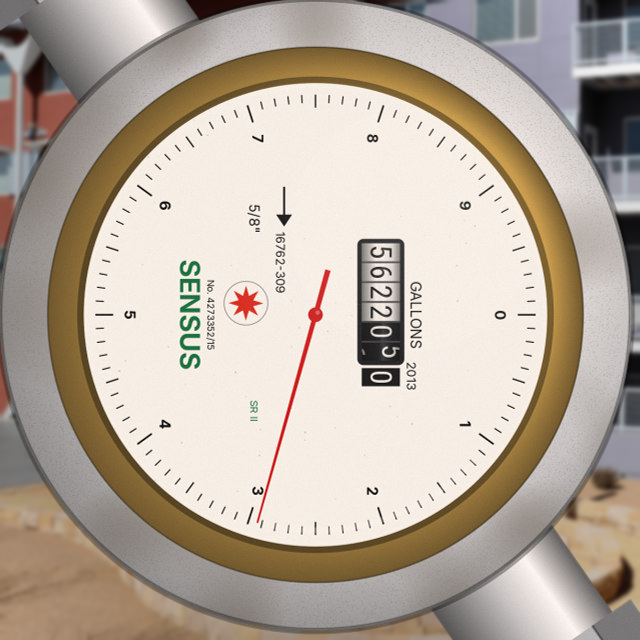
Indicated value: 5622052.9gal
